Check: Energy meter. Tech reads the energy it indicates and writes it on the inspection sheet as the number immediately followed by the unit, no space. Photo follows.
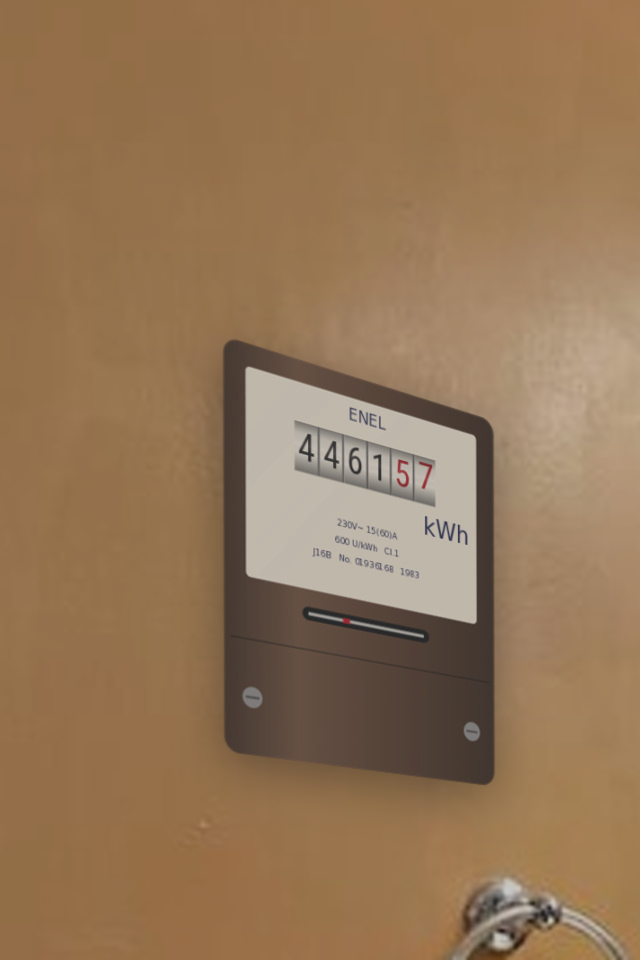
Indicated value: 4461.57kWh
